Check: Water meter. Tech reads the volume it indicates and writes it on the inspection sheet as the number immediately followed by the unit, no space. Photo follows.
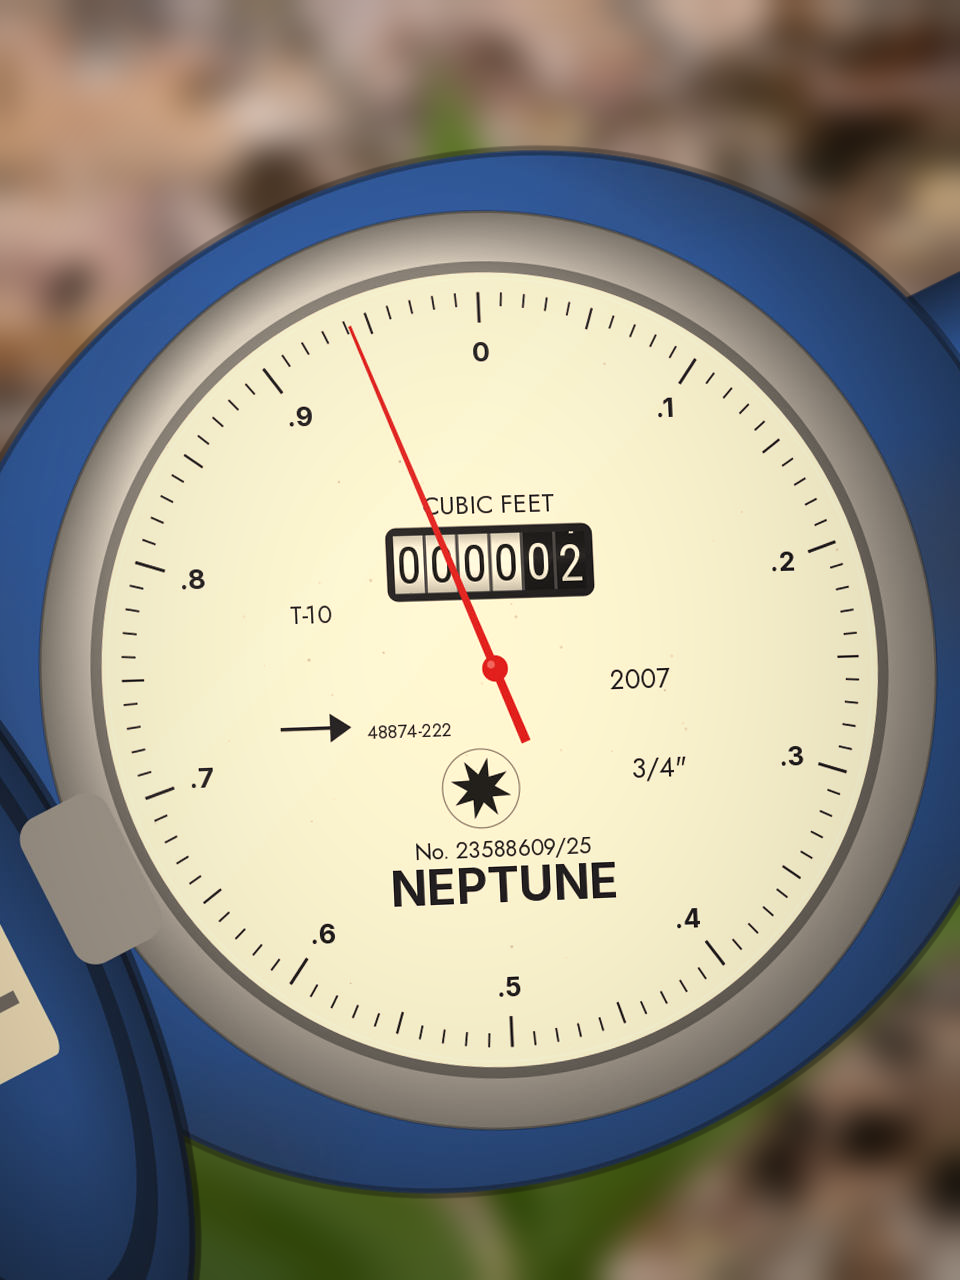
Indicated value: 1.94ft³
